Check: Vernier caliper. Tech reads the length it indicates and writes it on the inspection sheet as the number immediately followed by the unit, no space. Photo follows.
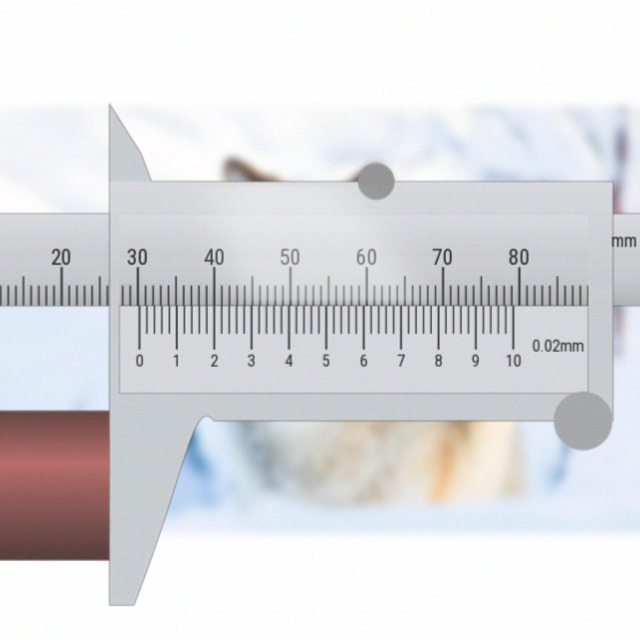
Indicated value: 30.2mm
